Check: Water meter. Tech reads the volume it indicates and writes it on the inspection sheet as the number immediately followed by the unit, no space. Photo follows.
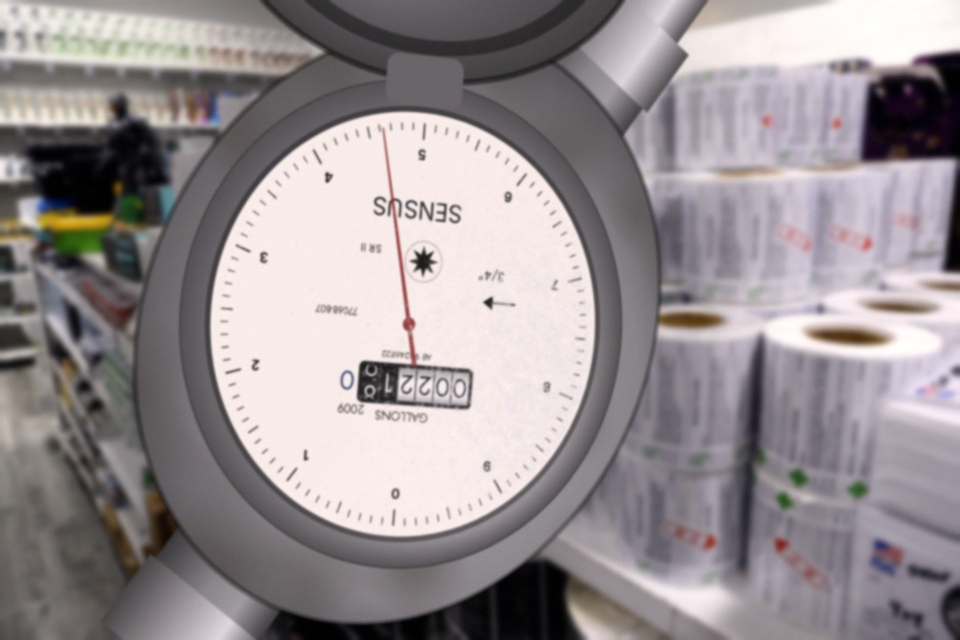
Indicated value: 22184.6gal
